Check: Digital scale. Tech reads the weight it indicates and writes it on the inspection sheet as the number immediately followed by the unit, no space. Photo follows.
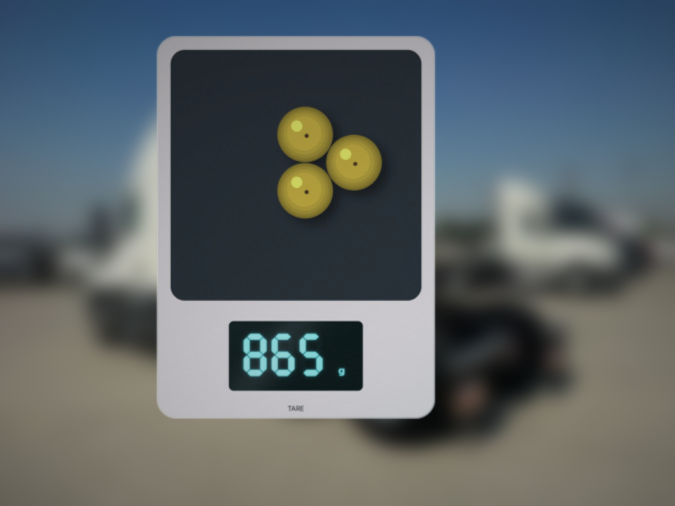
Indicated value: 865g
